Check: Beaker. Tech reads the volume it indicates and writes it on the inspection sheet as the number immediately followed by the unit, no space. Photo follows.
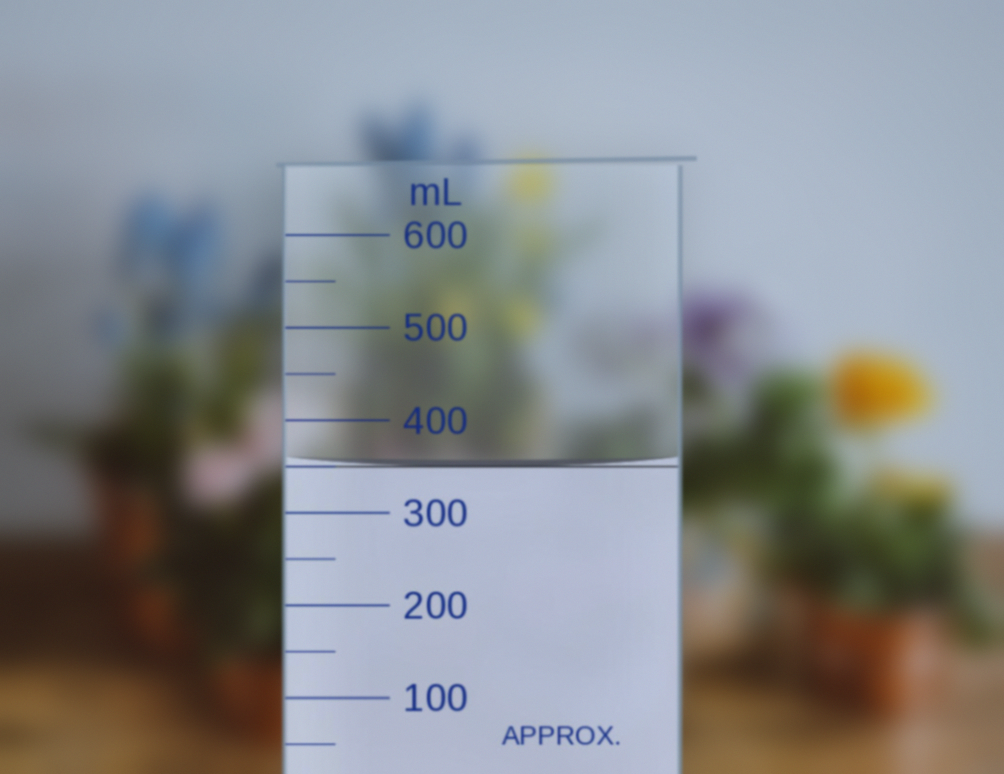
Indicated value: 350mL
